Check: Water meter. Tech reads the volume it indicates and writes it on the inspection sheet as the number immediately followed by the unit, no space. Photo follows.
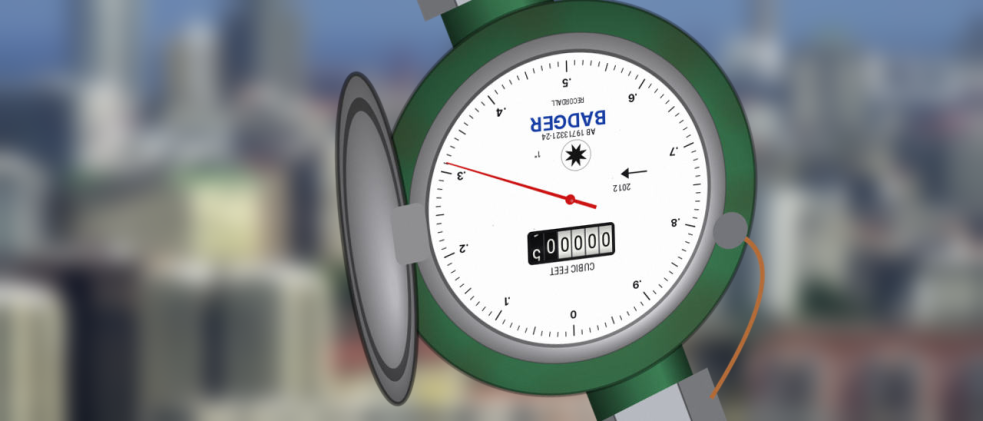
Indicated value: 5.31ft³
